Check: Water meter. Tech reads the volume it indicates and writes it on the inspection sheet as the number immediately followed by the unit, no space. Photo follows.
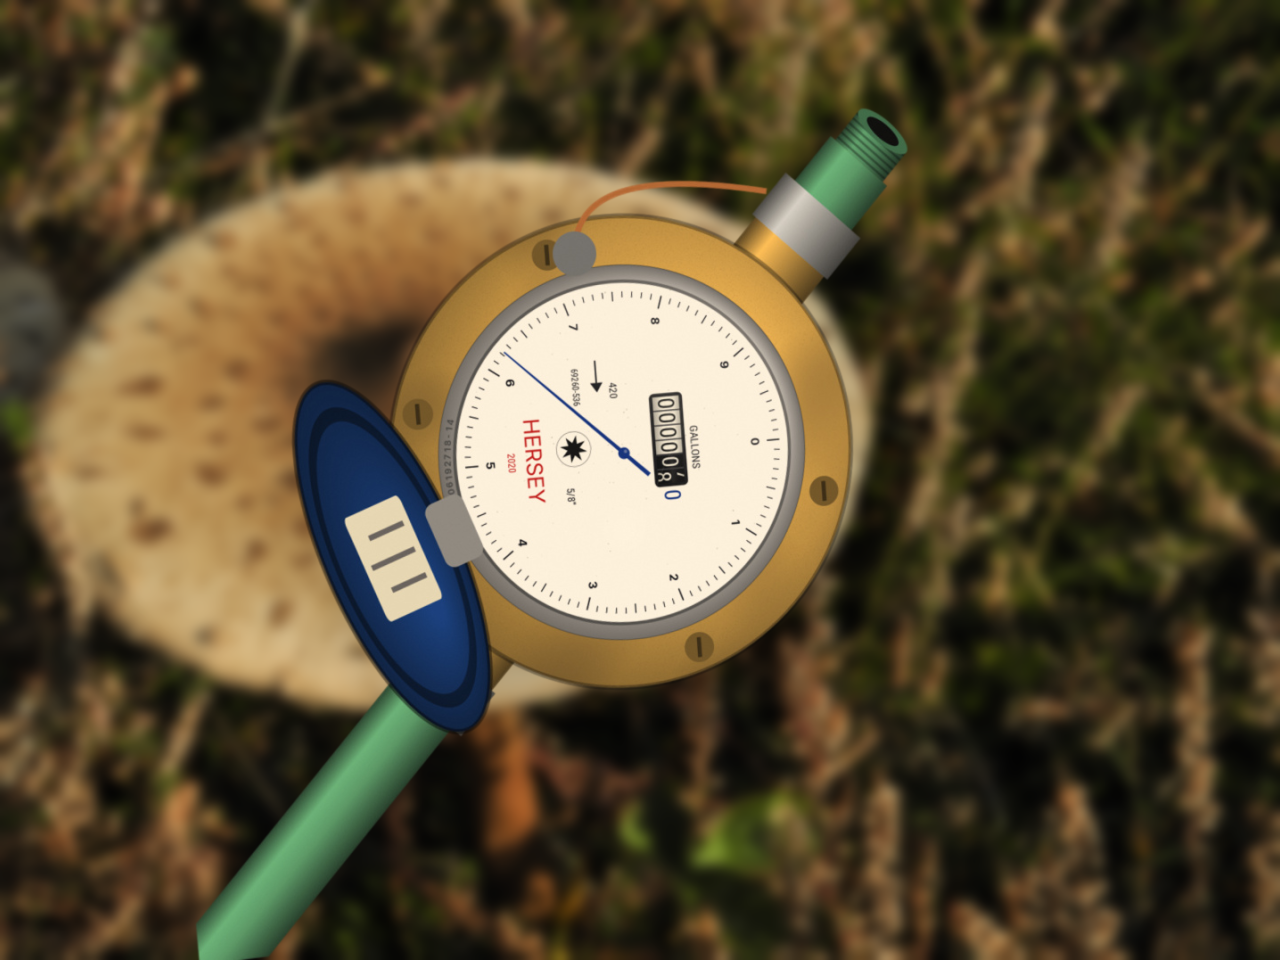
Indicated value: 76.2gal
